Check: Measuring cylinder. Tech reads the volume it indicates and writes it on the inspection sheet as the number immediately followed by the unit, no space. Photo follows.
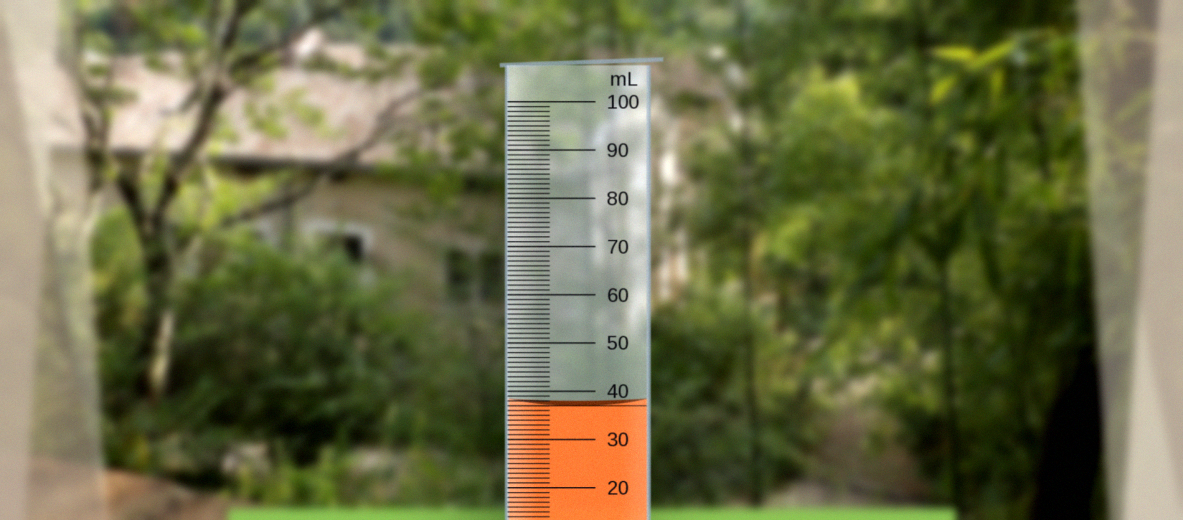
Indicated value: 37mL
